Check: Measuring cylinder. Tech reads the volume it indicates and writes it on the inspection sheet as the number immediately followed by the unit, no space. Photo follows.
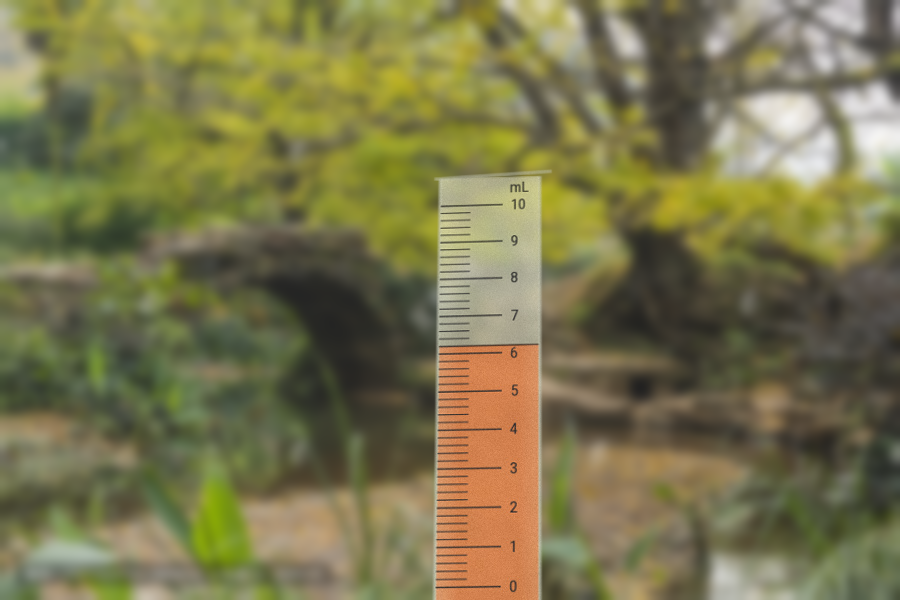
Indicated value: 6.2mL
